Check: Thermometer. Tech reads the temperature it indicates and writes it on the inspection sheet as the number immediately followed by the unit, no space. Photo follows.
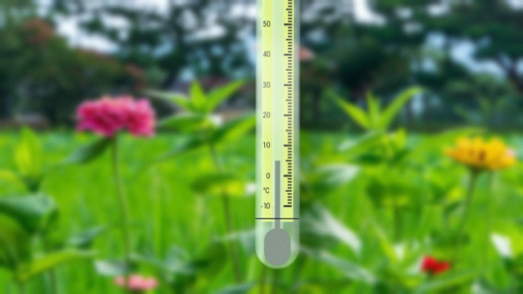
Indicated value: 5°C
